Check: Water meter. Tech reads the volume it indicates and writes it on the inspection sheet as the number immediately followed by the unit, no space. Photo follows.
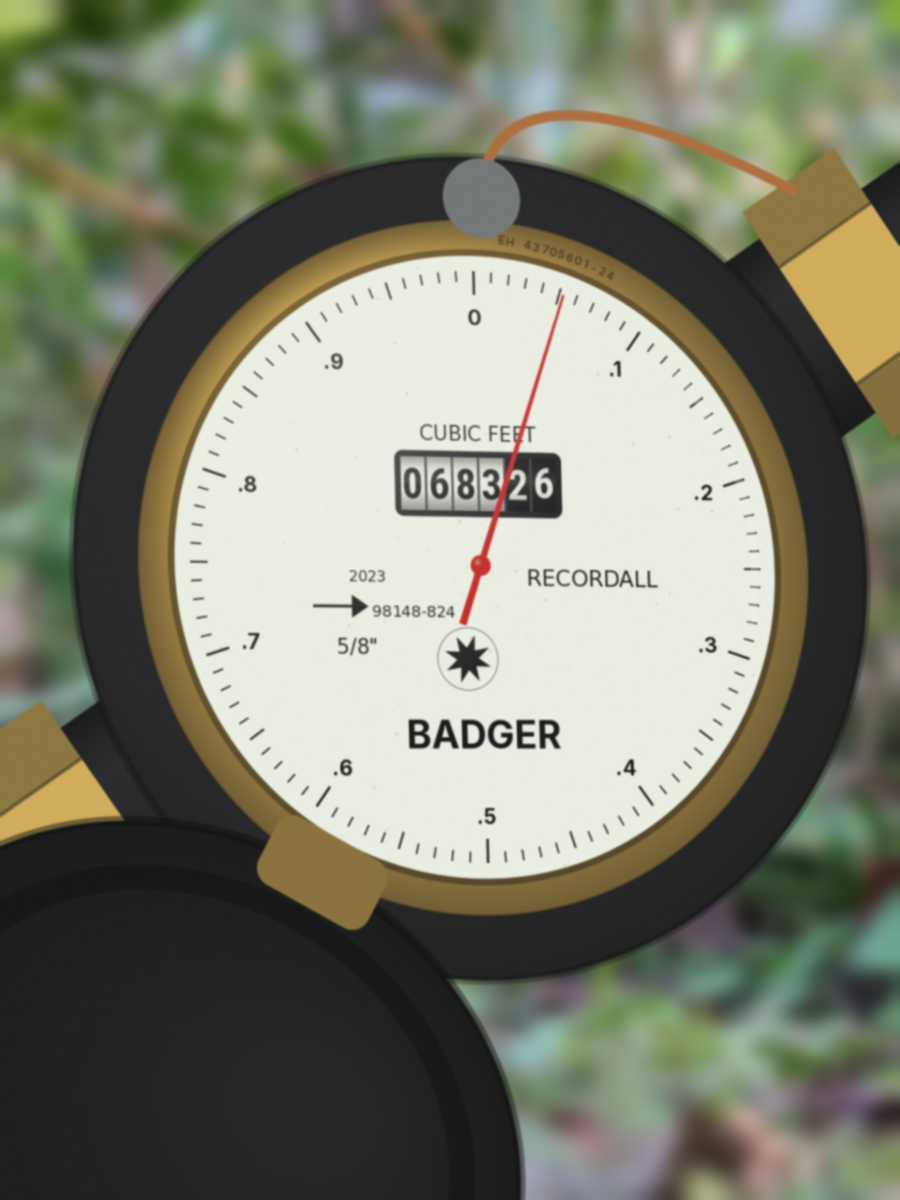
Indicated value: 68326.05ft³
